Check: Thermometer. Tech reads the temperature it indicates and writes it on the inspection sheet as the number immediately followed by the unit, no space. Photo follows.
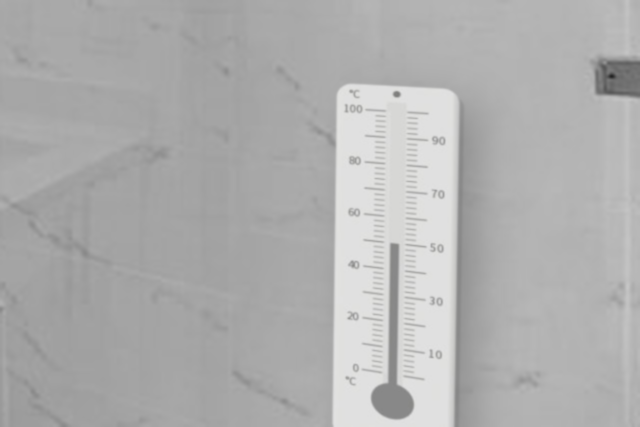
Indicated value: 50°C
